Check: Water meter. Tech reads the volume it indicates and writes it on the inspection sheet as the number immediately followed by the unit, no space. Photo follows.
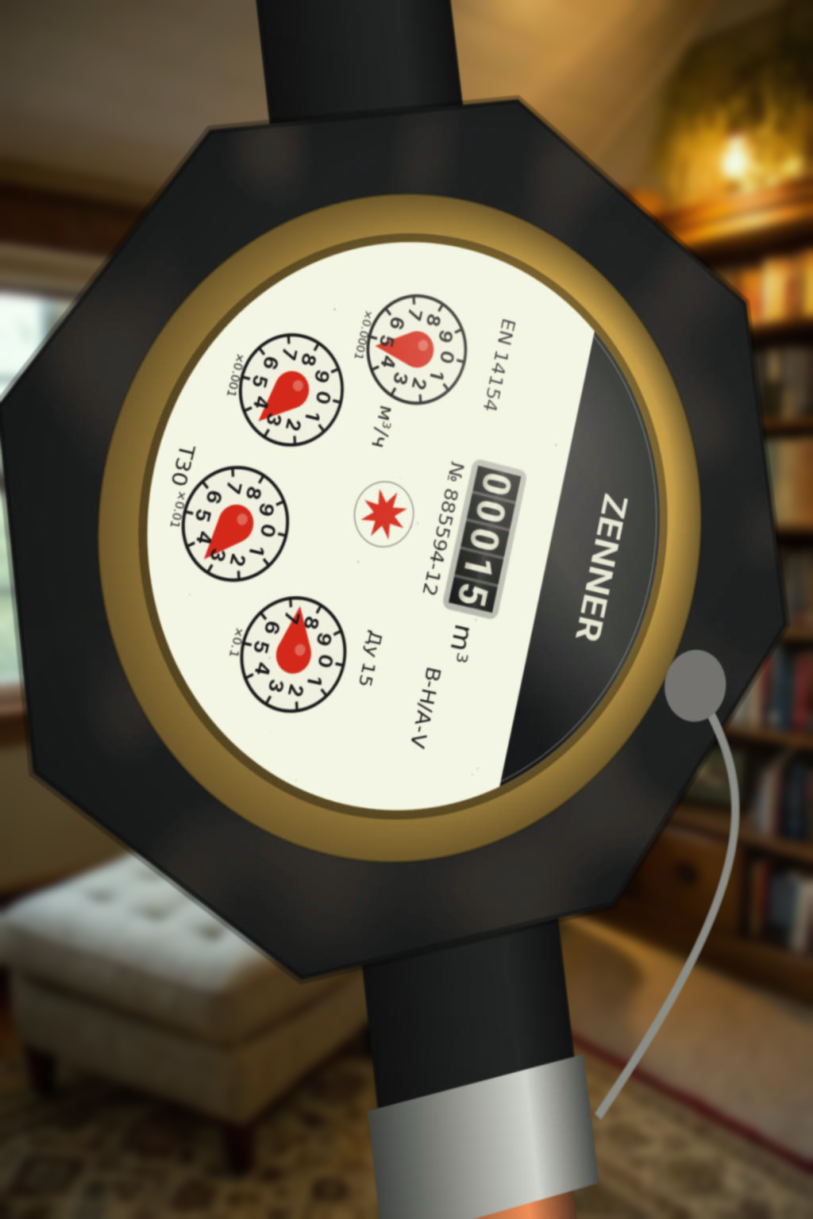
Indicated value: 15.7334m³
